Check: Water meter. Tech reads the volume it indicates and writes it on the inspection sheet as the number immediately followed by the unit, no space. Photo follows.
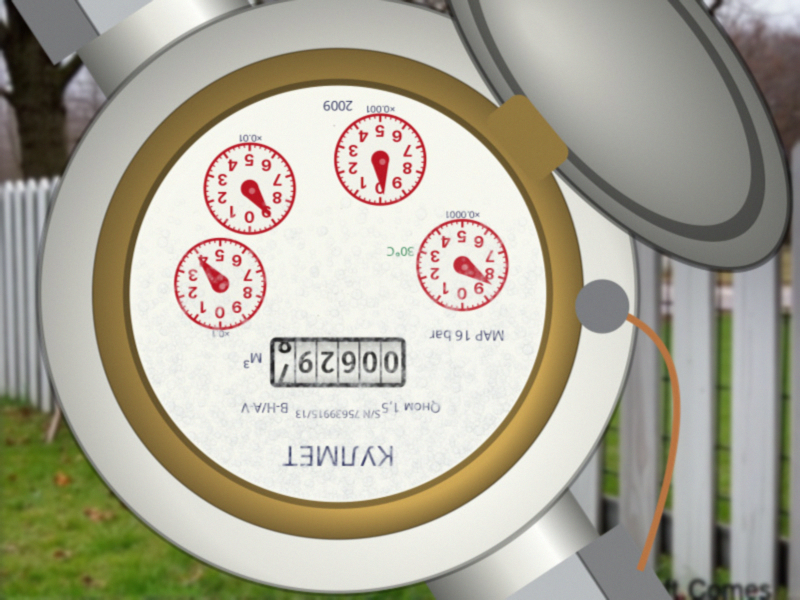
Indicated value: 6297.3898m³
